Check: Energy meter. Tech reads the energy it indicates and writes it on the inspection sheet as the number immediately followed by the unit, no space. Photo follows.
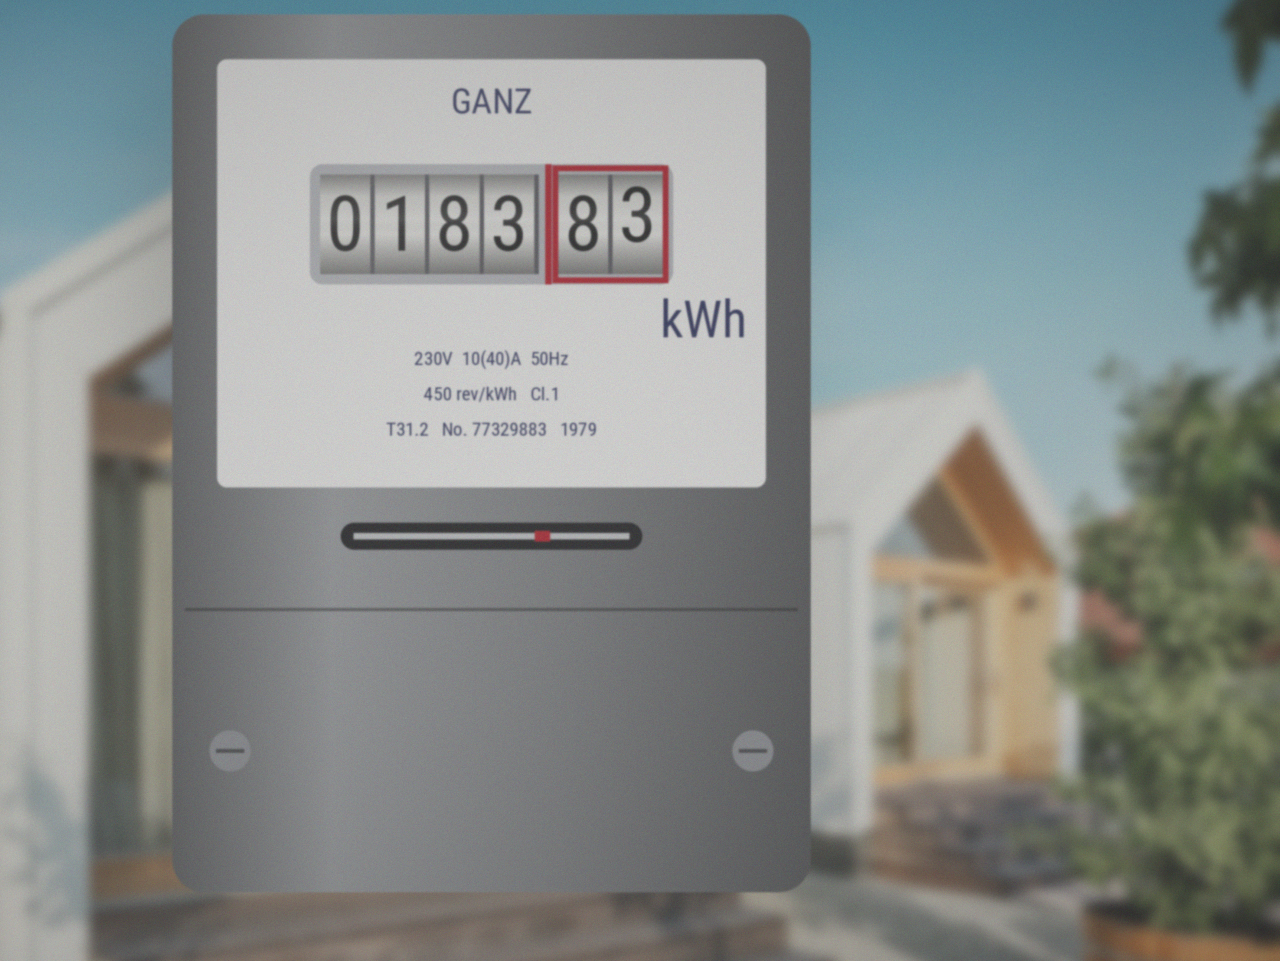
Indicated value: 183.83kWh
